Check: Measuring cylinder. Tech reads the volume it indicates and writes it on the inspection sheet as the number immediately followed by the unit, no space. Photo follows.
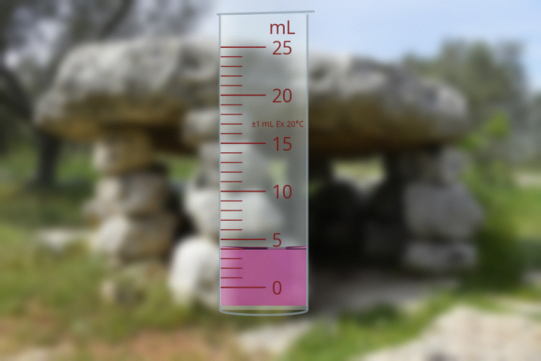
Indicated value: 4mL
